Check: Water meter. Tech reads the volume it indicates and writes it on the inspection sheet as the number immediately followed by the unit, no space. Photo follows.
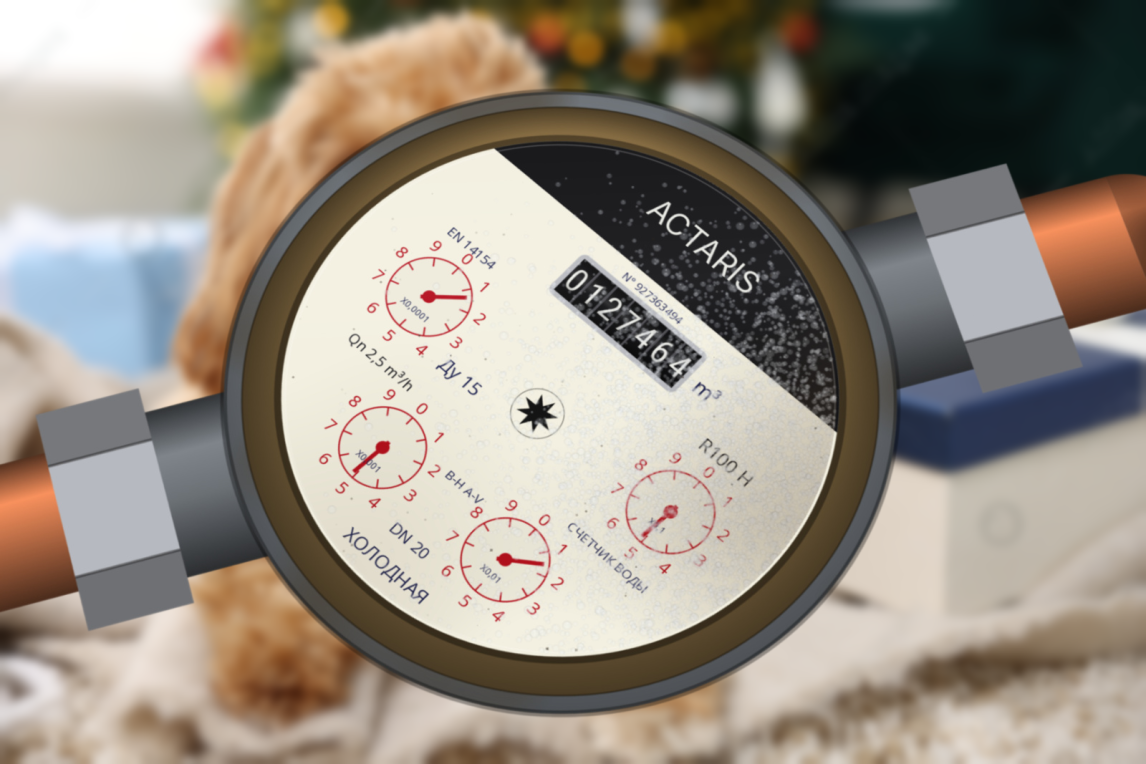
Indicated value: 127464.5151m³
